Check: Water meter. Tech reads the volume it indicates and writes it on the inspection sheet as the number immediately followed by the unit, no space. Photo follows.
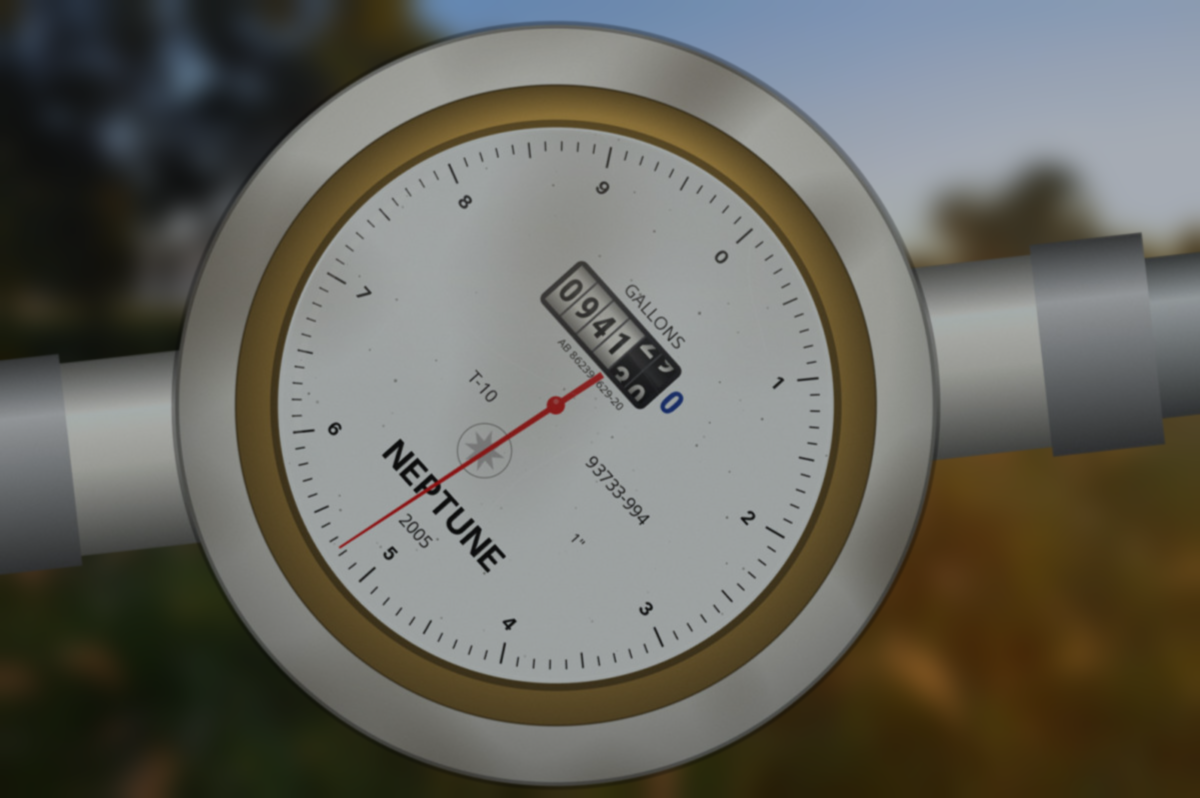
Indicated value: 941295.2gal
